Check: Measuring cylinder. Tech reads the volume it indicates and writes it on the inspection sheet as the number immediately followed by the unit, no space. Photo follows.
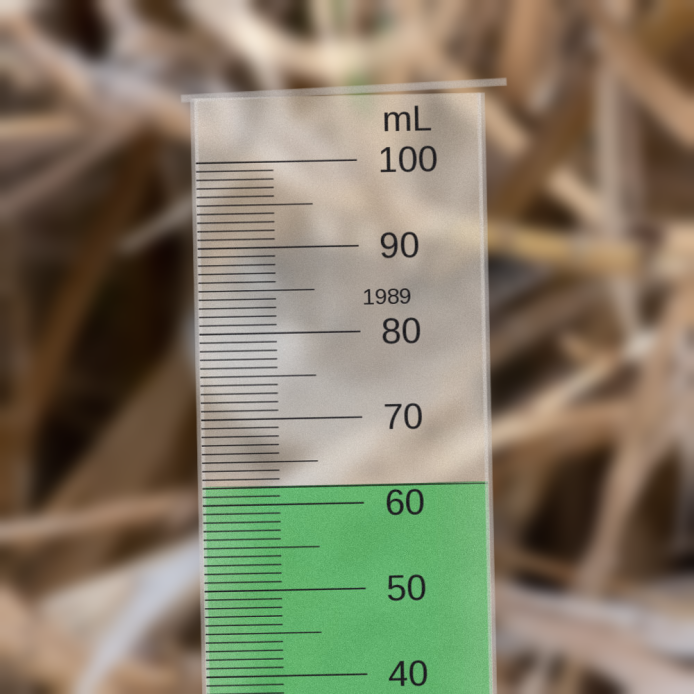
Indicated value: 62mL
